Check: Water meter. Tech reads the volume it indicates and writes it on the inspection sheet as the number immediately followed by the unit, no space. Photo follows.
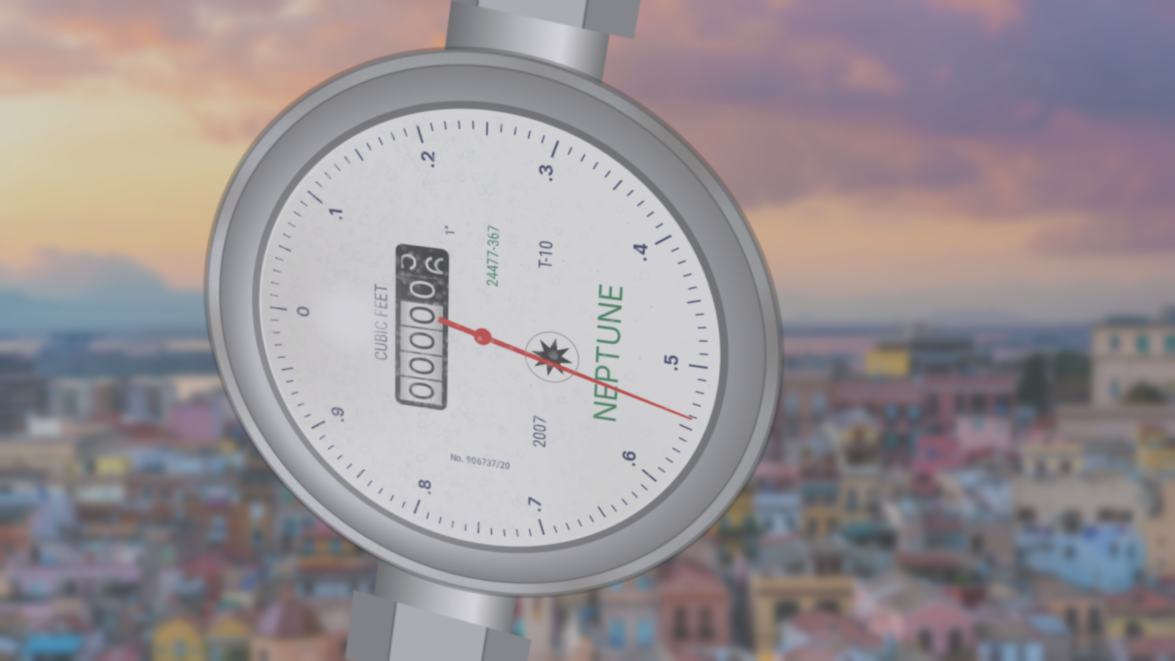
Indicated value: 5.54ft³
